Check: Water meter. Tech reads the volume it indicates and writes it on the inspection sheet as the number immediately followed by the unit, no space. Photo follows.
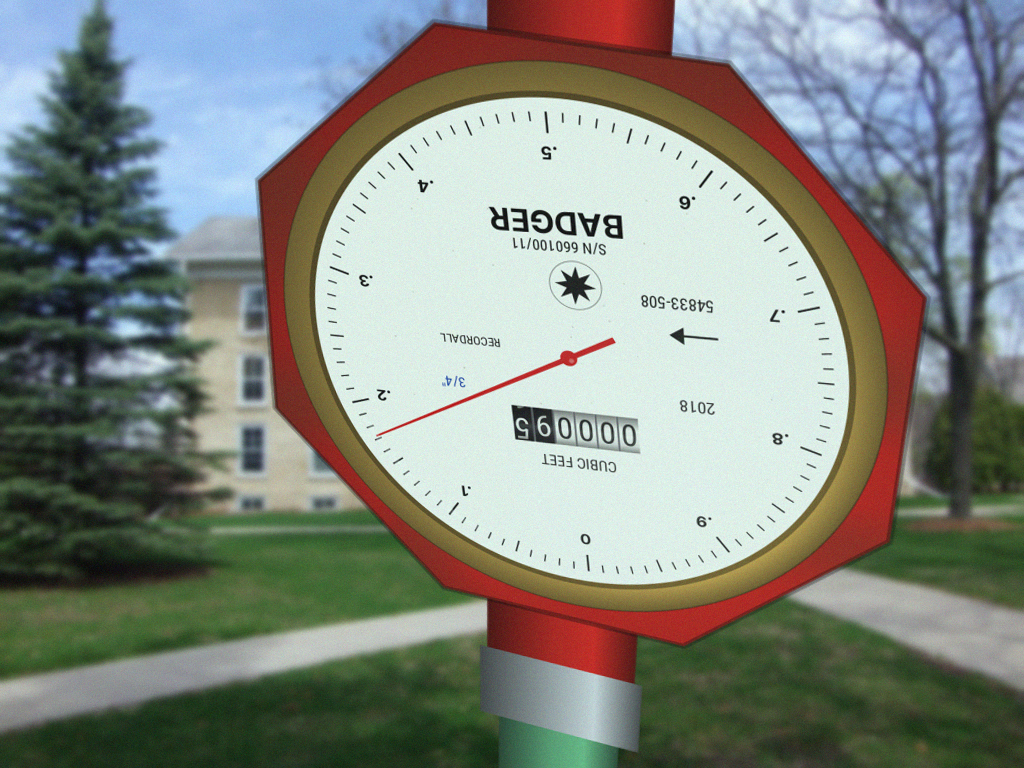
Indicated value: 95.17ft³
